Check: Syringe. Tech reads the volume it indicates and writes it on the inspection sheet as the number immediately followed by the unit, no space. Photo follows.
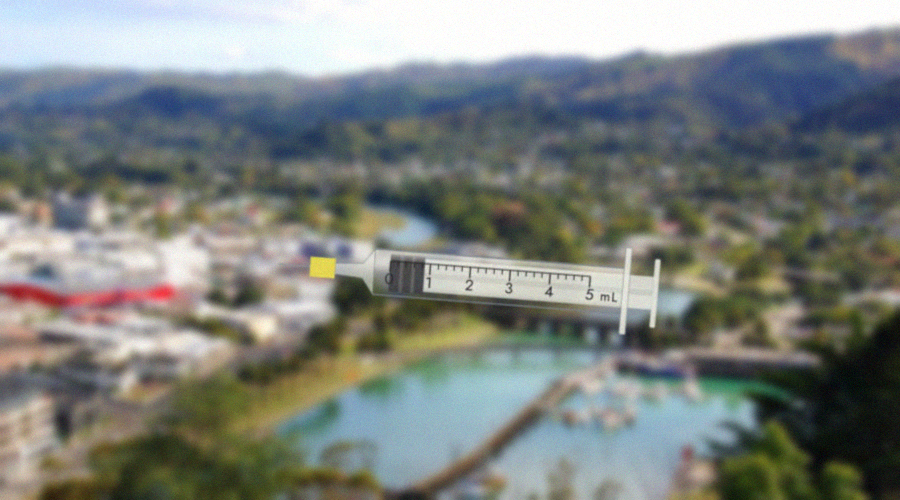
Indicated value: 0mL
